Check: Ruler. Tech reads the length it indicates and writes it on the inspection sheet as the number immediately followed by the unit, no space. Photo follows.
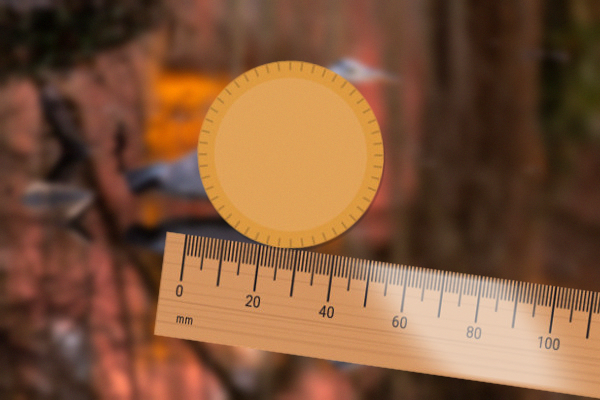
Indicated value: 50mm
